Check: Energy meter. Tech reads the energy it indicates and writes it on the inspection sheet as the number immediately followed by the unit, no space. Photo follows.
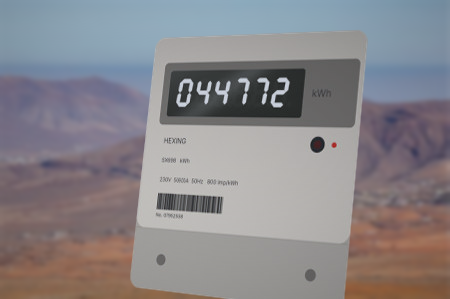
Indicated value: 44772kWh
